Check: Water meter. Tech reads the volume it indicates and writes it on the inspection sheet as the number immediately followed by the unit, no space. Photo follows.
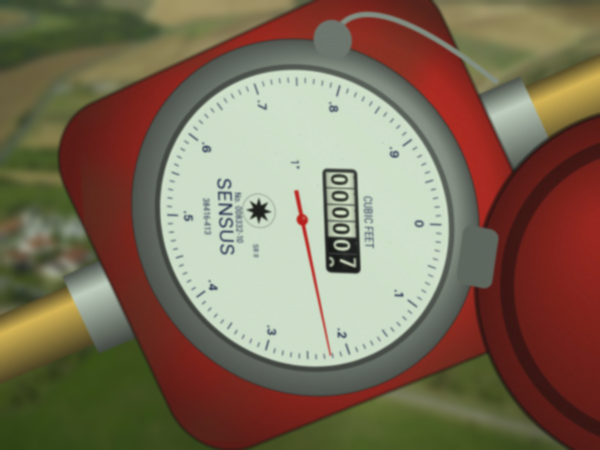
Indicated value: 7.22ft³
